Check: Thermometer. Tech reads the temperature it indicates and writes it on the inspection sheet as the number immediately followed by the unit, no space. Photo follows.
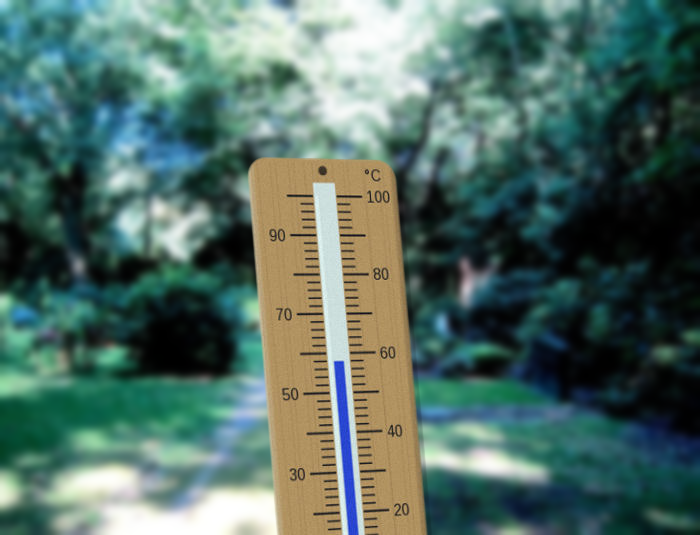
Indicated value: 58°C
